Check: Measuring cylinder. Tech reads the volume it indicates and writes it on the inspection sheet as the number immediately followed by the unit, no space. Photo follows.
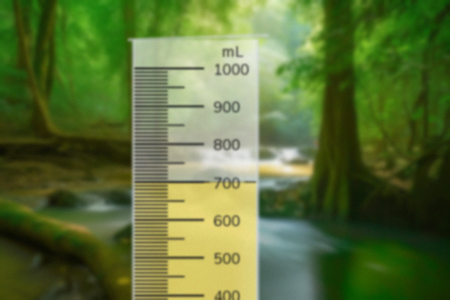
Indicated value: 700mL
